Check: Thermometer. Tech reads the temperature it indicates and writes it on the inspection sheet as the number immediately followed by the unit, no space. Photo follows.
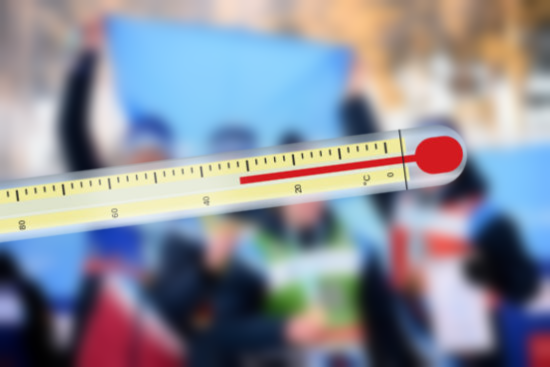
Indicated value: 32°C
